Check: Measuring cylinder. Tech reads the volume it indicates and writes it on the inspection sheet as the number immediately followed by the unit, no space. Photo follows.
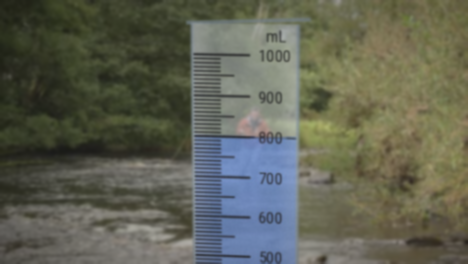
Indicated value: 800mL
